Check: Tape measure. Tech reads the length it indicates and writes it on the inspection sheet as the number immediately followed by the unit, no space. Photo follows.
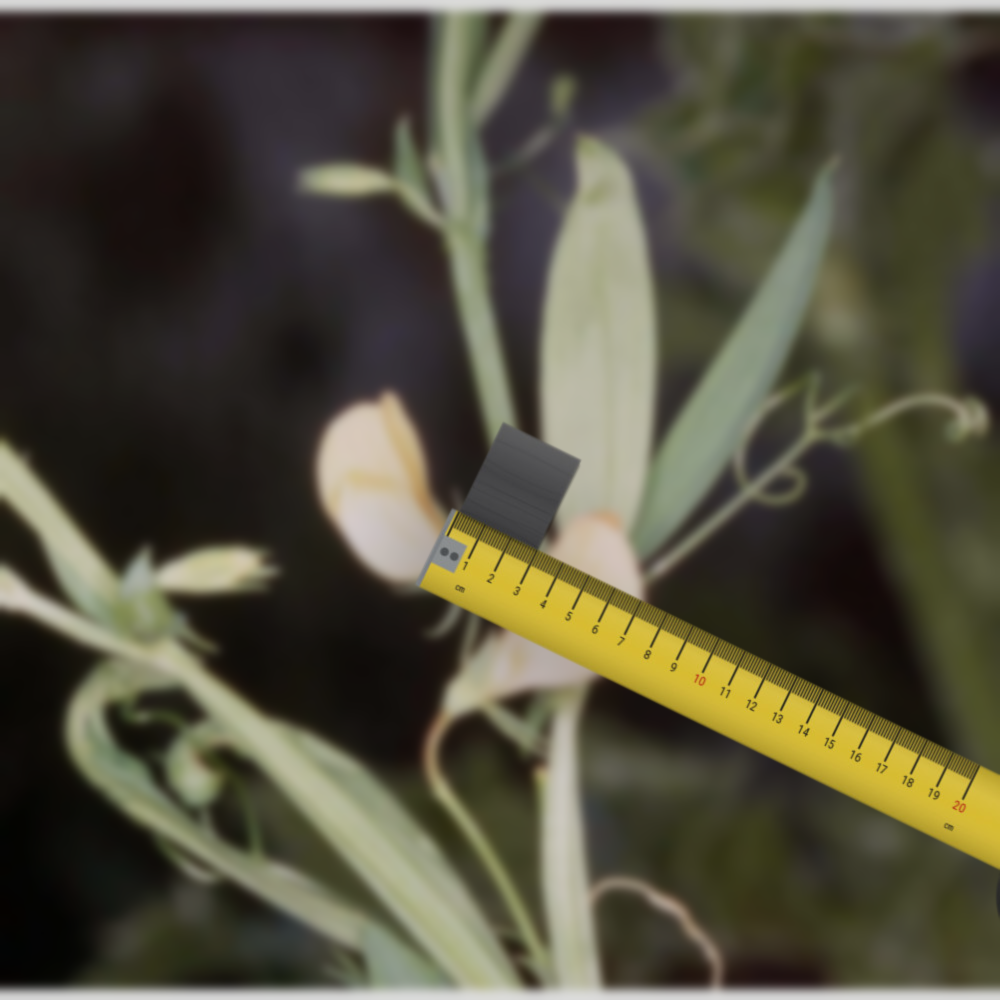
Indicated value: 3cm
